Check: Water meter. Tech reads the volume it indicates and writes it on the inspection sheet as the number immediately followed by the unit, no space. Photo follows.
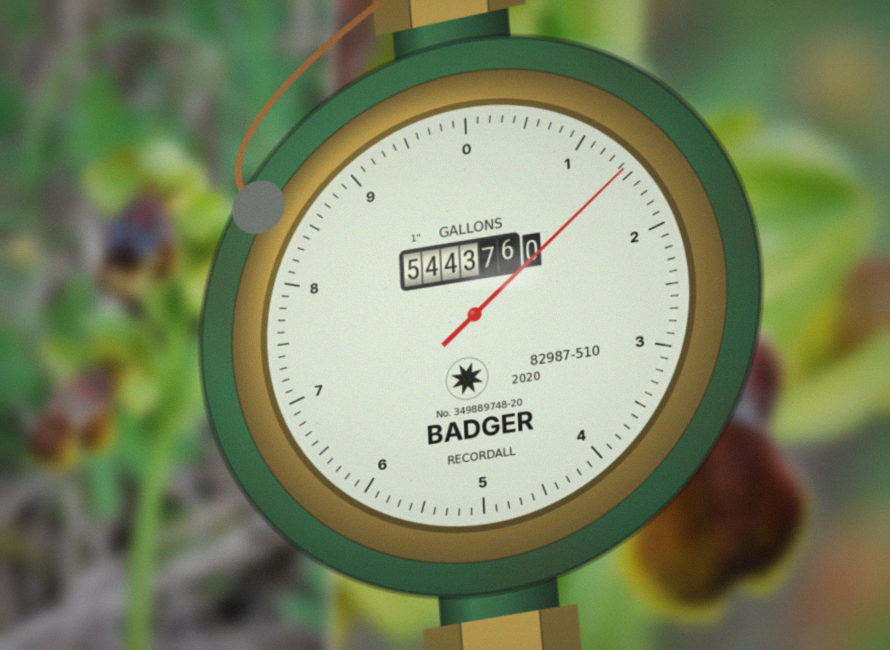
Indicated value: 5443761.4gal
